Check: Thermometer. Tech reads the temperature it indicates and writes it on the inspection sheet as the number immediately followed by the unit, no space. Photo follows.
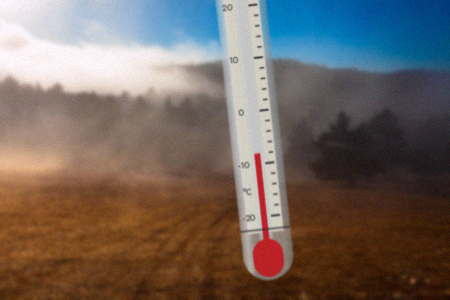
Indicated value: -8°C
